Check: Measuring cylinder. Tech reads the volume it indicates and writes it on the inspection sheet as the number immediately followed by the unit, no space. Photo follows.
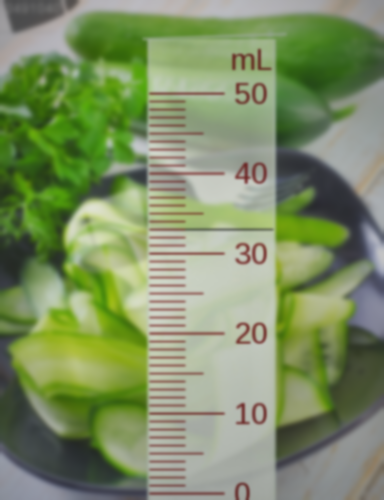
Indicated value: 33mL
